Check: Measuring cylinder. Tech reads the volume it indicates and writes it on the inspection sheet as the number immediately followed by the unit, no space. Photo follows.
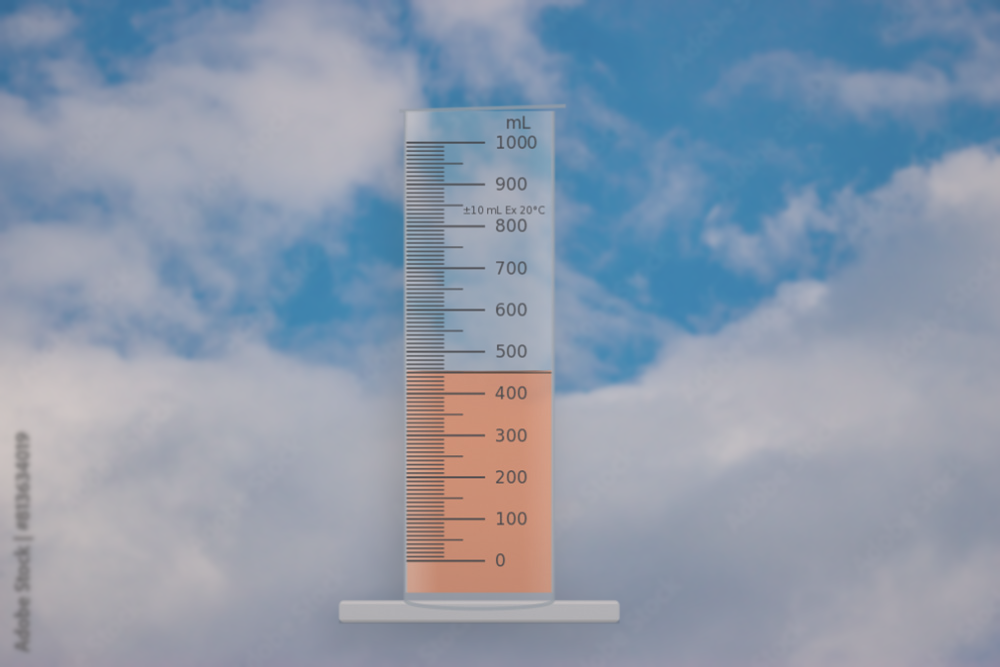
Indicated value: 450mL
